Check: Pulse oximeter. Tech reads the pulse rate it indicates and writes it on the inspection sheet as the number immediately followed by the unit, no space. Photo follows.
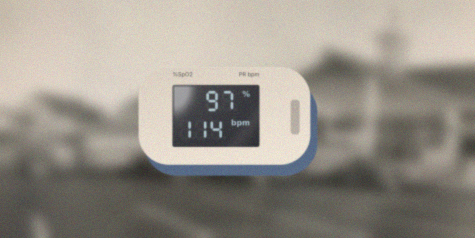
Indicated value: 114bpm
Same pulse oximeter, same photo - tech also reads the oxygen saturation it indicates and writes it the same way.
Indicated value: 97%
